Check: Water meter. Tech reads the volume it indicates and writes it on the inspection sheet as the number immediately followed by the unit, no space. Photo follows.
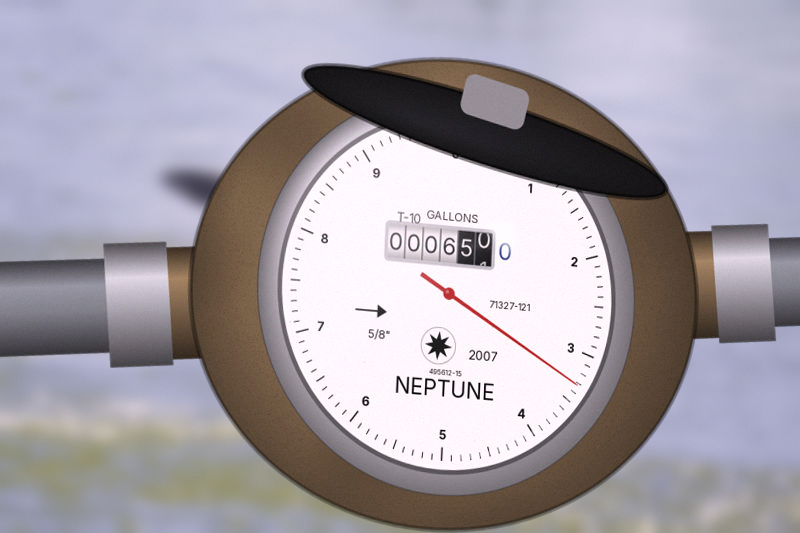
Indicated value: 6503.3gal
